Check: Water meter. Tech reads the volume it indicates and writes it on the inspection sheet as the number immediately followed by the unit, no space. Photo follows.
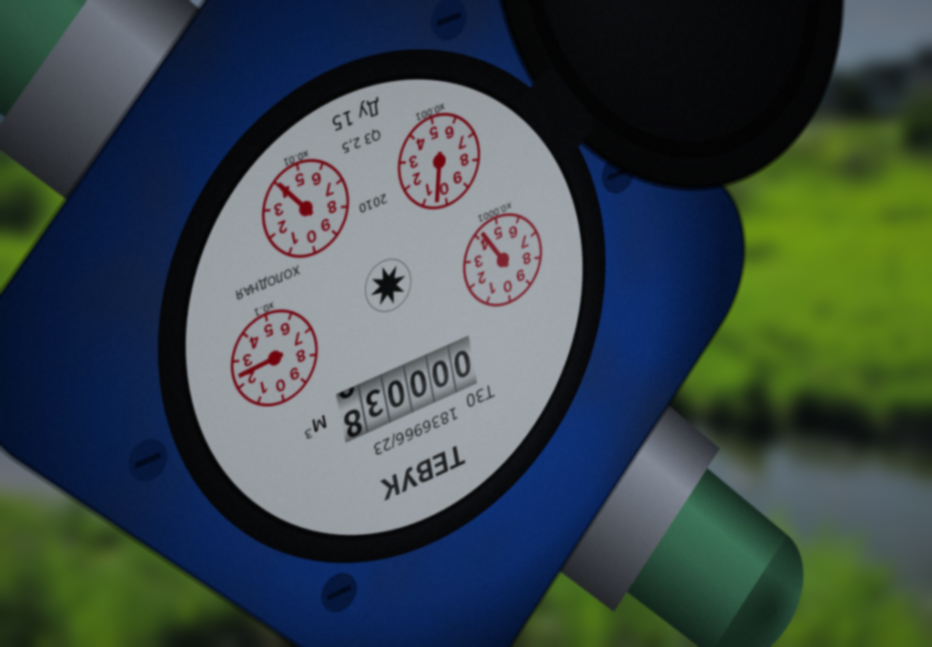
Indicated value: 38.2404m³
